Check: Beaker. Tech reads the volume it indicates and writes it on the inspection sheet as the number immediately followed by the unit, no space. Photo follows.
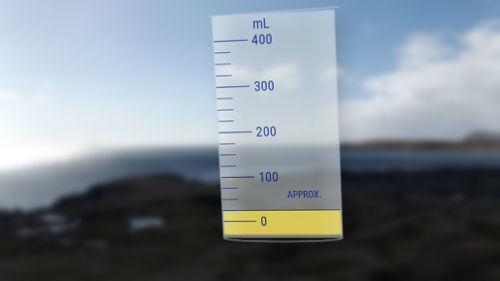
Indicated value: 25mL
